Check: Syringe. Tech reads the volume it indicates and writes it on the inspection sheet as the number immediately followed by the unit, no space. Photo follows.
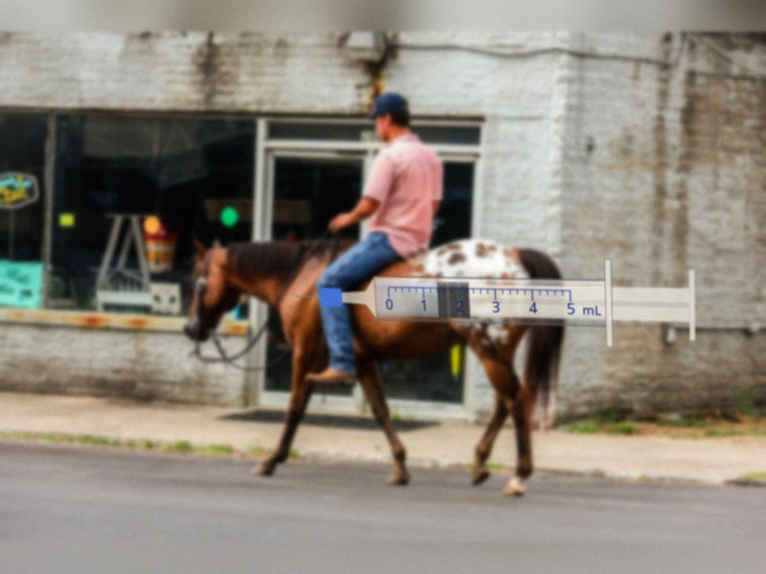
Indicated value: 1.4mL
